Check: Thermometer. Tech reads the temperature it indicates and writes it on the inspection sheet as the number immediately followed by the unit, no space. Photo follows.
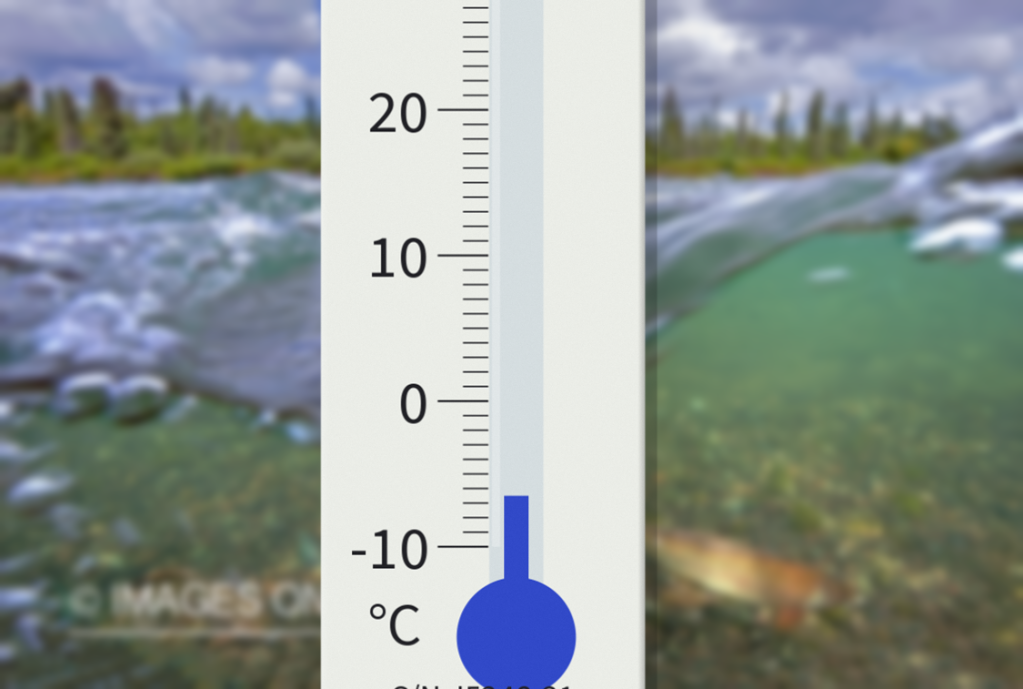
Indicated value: -6.5°C
